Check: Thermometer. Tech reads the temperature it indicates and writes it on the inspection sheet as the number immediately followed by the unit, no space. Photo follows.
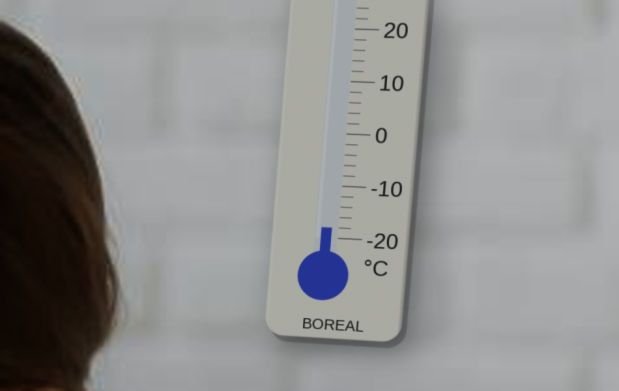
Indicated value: -18°C
